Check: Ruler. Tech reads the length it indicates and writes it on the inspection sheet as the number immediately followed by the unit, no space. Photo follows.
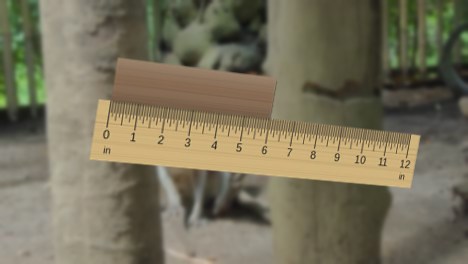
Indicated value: 6in
